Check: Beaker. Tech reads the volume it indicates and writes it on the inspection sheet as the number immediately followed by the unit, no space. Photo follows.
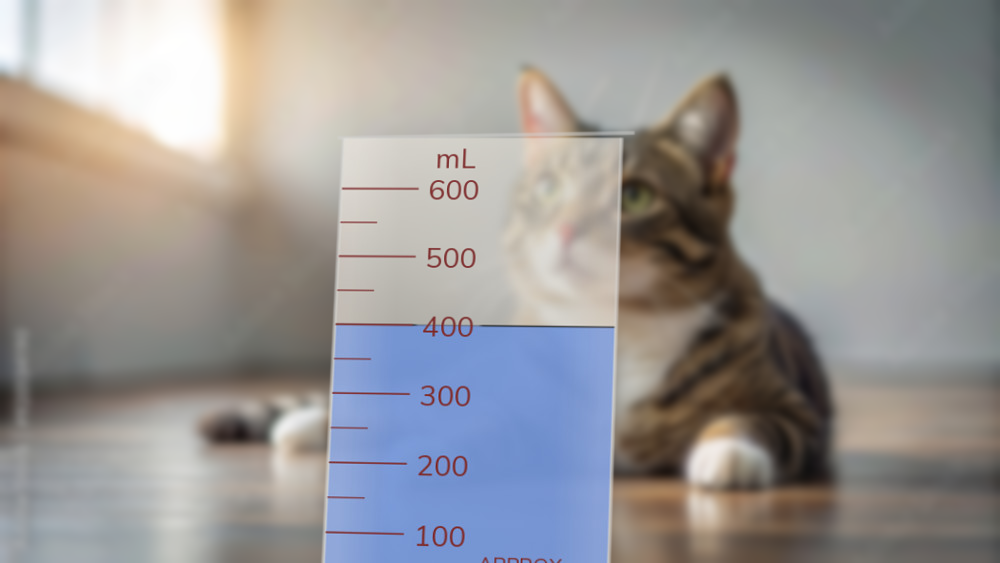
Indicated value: 400mL
